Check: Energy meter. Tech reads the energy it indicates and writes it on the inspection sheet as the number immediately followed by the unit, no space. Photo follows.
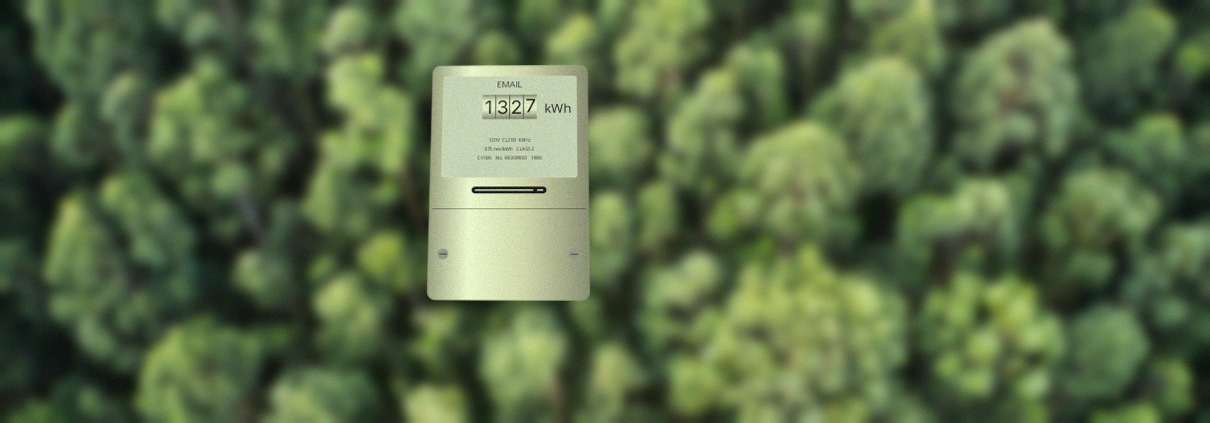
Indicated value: 1327kWh
